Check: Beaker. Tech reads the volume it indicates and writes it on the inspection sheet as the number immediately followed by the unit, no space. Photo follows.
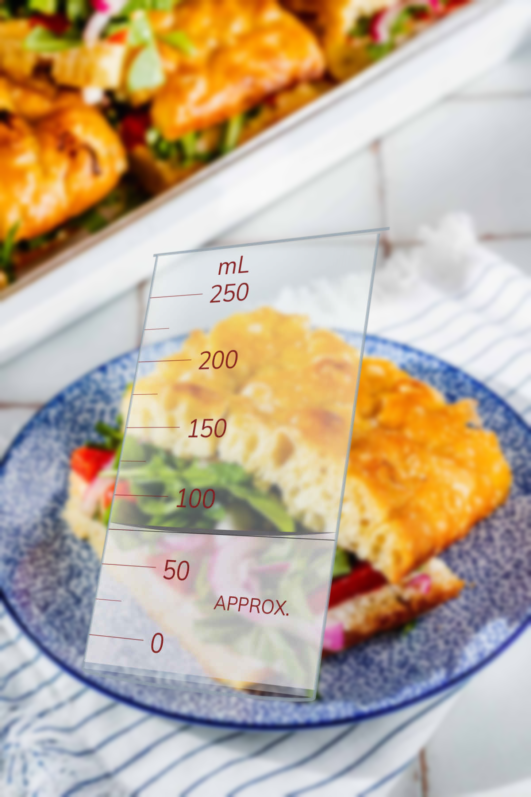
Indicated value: 75mL
